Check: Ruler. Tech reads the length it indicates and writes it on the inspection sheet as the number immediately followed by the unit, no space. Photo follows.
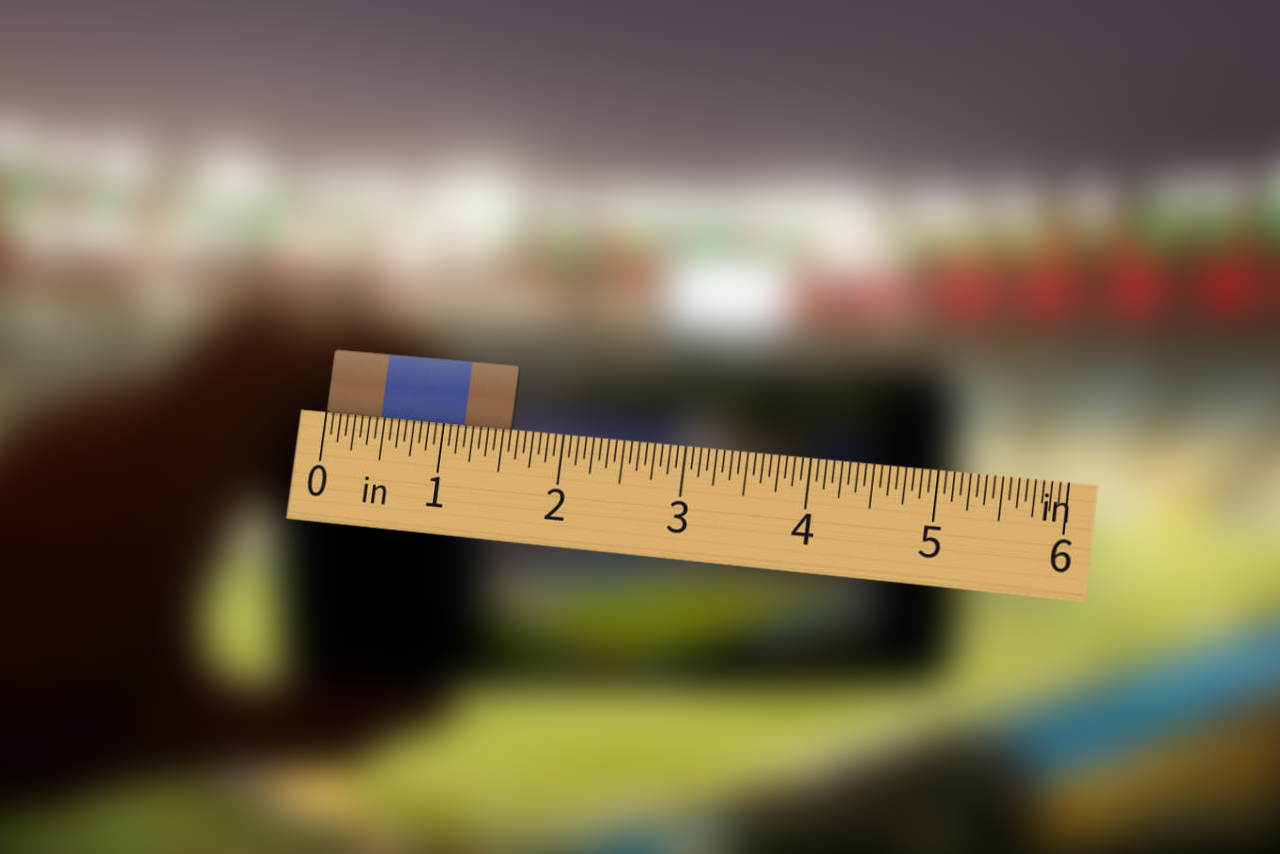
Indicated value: 1.5625in
